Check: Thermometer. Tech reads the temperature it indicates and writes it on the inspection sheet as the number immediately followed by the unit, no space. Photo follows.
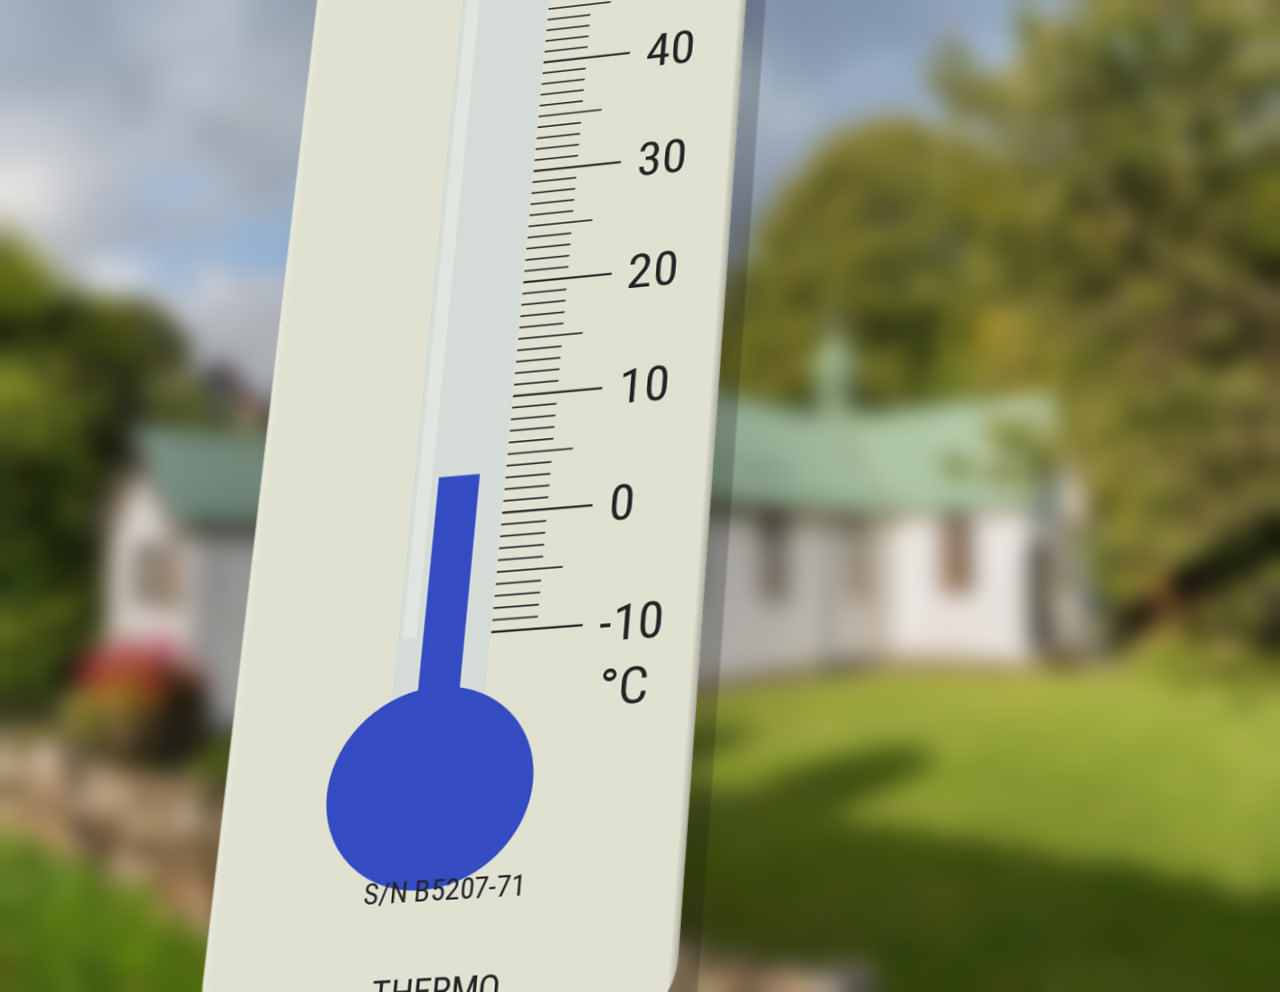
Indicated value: 3.5°C
